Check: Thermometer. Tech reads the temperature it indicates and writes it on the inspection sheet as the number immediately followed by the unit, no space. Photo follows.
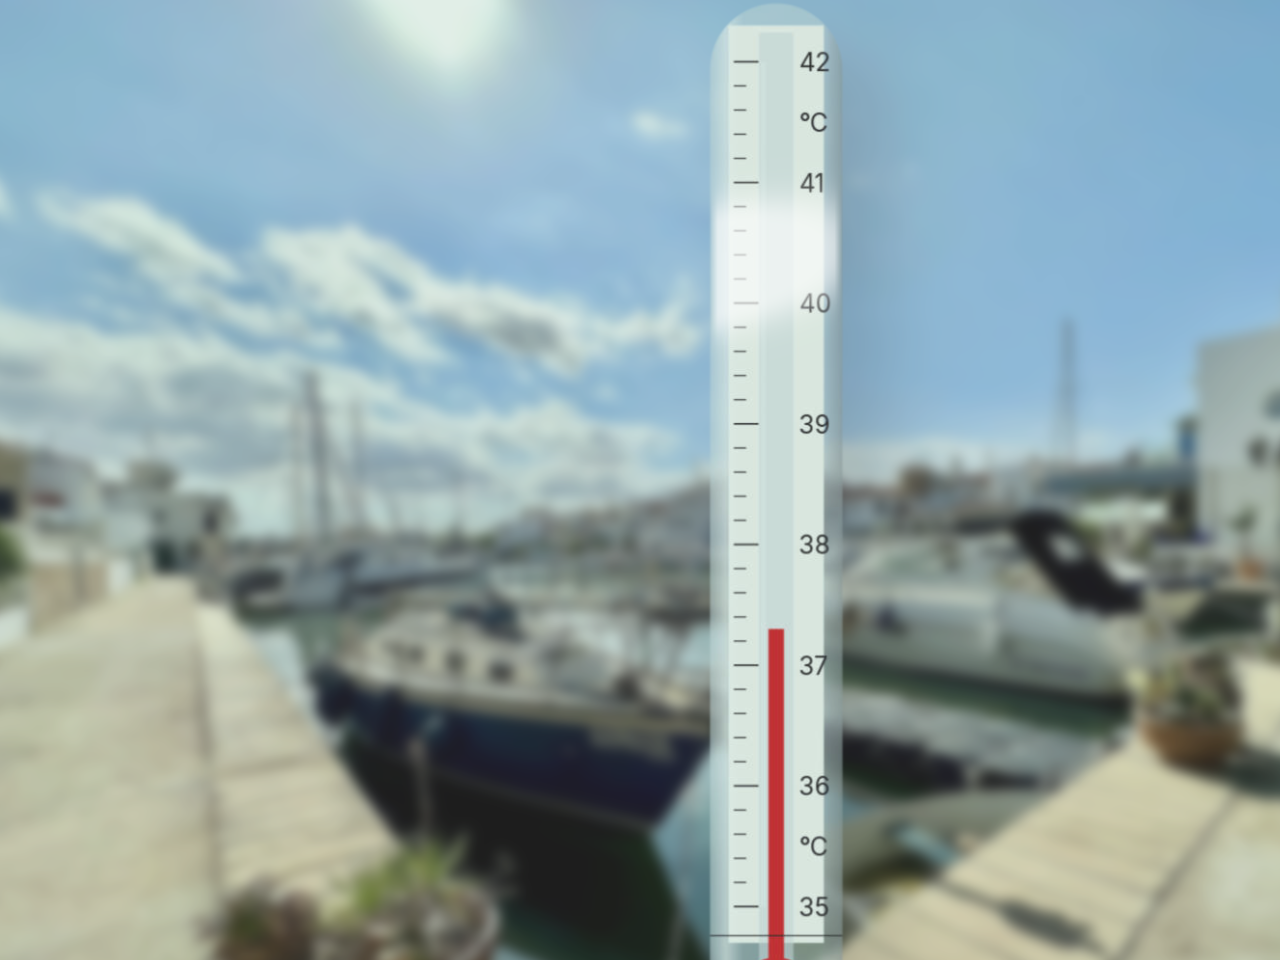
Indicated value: 37.3°C
